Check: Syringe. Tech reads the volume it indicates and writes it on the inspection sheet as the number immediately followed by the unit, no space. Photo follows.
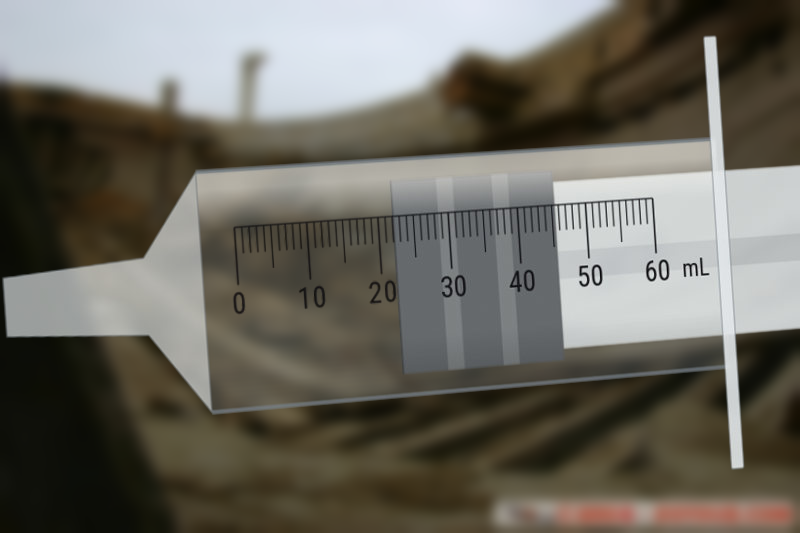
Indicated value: 22mL
